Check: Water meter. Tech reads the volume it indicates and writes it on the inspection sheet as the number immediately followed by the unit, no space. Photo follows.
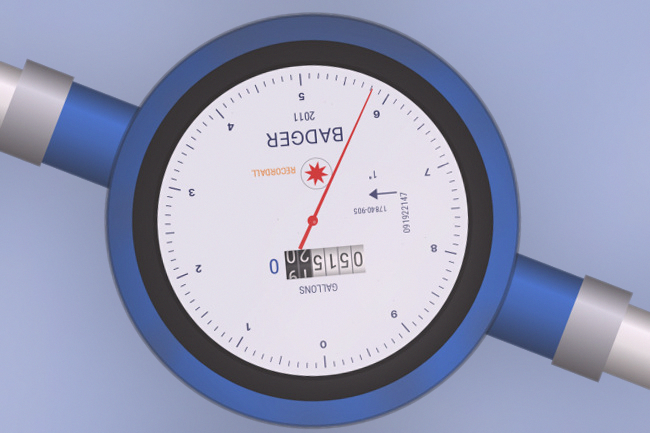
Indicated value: 515195.8gal
